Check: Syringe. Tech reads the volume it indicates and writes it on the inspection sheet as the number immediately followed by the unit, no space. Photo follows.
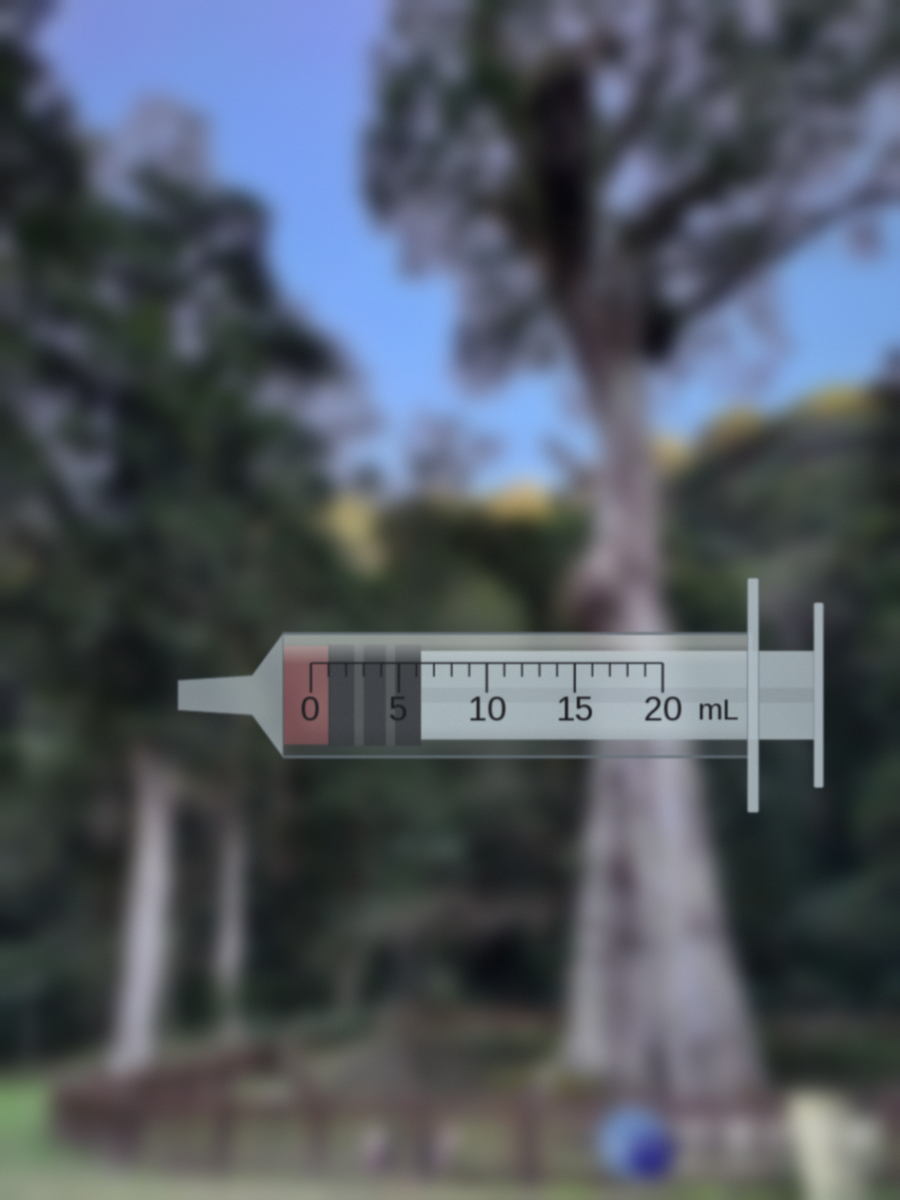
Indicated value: 1mL
